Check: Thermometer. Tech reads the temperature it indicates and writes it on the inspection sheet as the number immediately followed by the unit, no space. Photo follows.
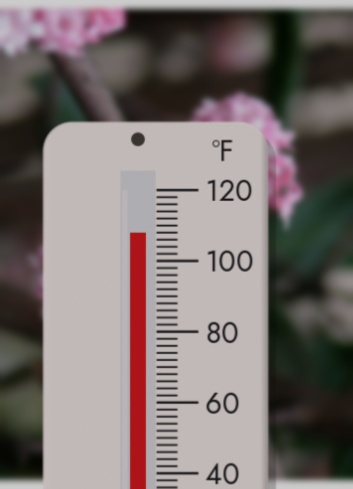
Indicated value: 108°F
